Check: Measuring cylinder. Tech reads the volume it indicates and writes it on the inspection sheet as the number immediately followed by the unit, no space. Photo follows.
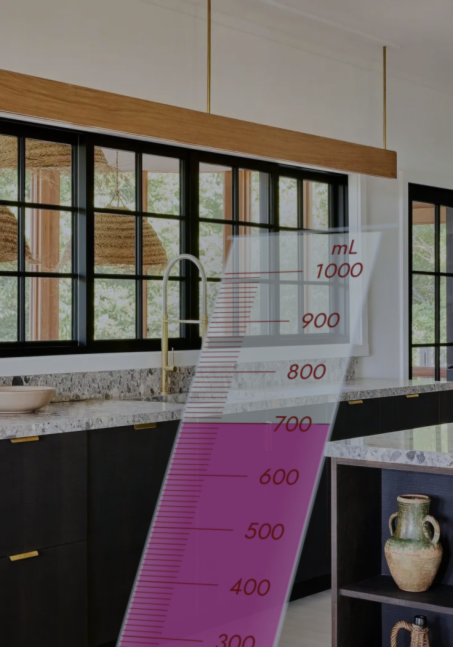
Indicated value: 700mL
